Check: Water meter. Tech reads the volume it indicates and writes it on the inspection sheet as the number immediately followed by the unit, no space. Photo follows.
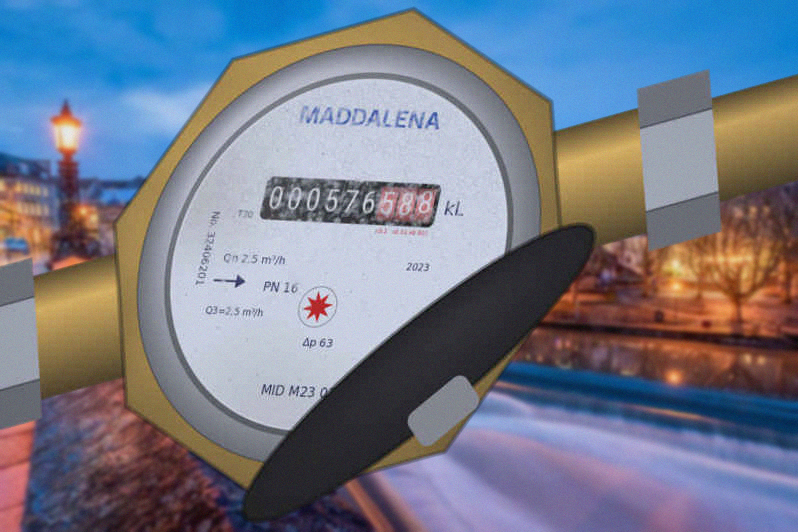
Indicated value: 576.588kL
